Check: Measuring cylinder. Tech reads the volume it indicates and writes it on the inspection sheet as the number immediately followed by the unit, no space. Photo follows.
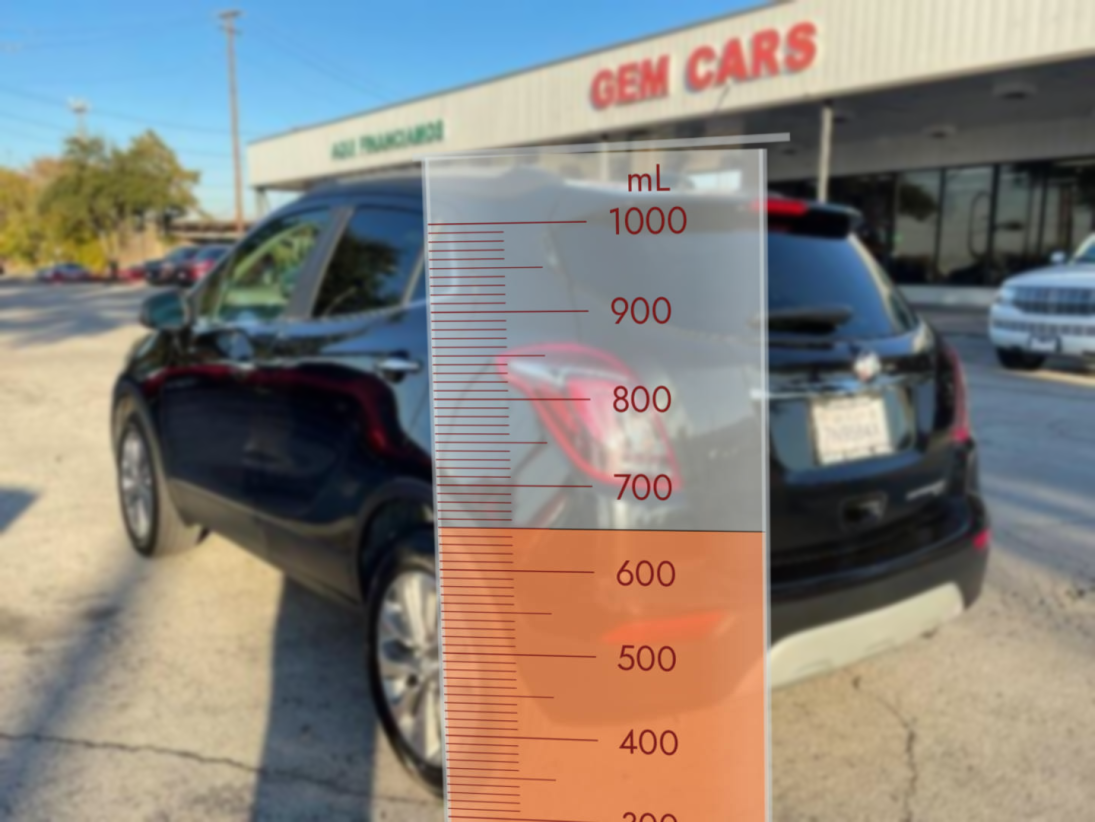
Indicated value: 650mL
